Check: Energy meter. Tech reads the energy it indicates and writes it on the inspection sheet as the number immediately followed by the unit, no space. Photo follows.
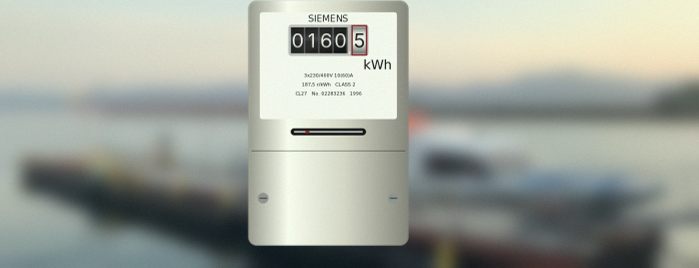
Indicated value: 160.5kWh
